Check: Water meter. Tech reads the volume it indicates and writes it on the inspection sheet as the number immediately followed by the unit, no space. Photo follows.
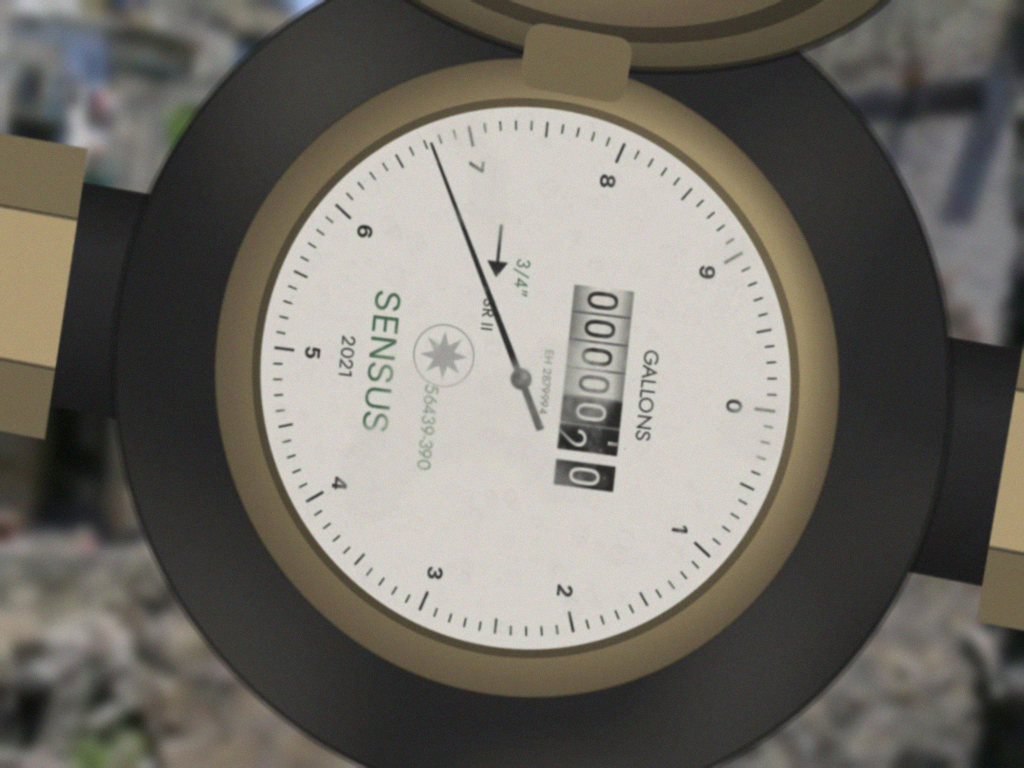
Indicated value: 16.7gal
